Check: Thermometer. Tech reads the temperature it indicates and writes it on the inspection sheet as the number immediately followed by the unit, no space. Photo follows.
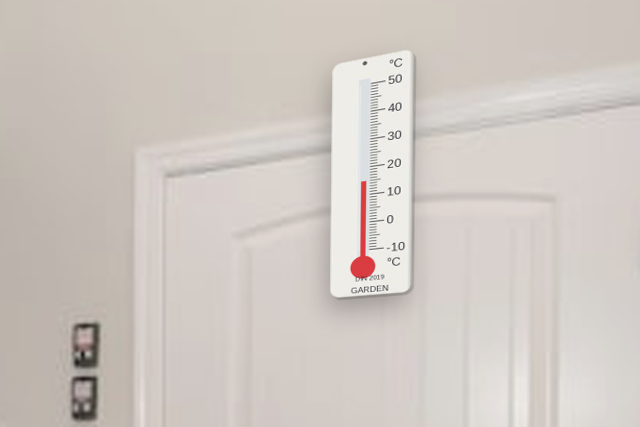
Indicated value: 15°C
